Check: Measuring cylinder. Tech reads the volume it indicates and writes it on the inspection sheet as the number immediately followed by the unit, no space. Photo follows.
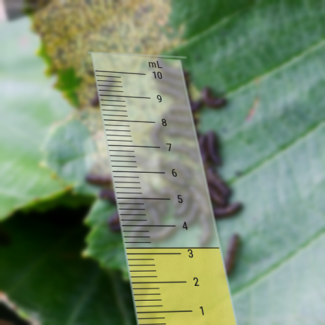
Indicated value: 3.2mL
